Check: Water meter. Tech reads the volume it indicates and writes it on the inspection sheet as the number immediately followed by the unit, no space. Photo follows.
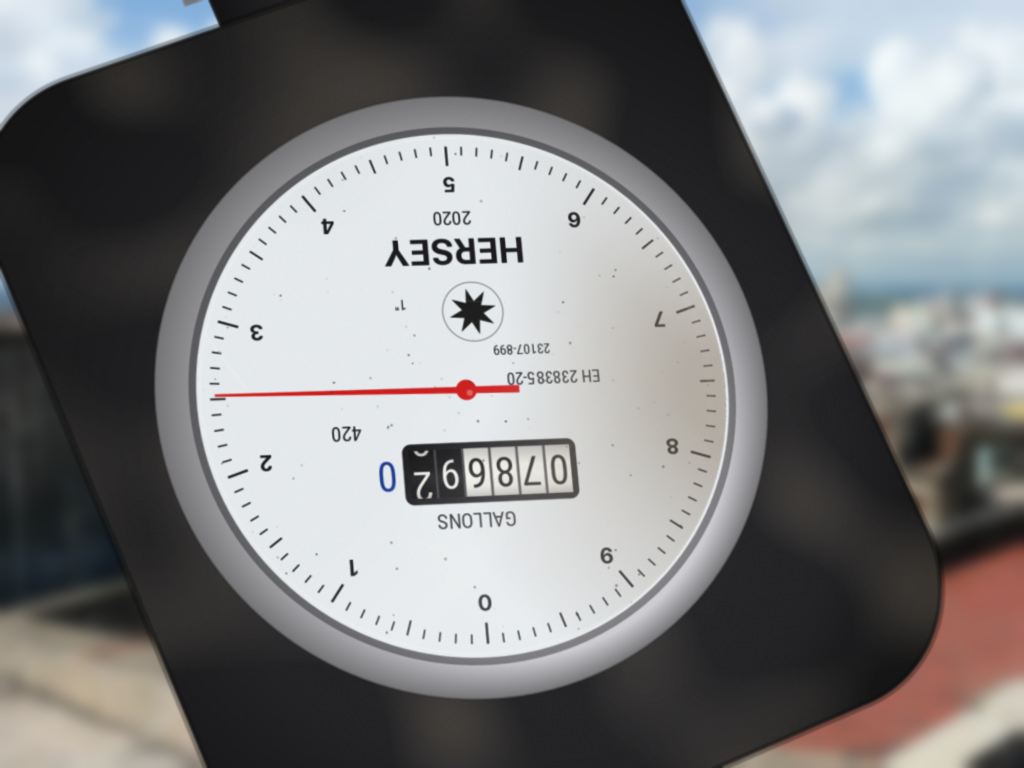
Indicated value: 786922.5gal
